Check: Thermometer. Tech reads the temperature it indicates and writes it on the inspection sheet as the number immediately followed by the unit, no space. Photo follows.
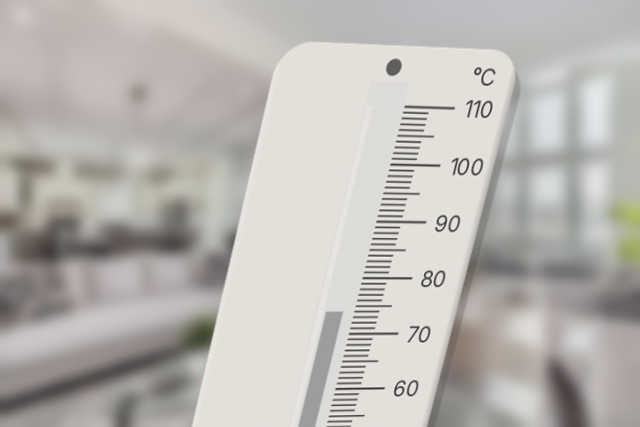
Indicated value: 74°C
